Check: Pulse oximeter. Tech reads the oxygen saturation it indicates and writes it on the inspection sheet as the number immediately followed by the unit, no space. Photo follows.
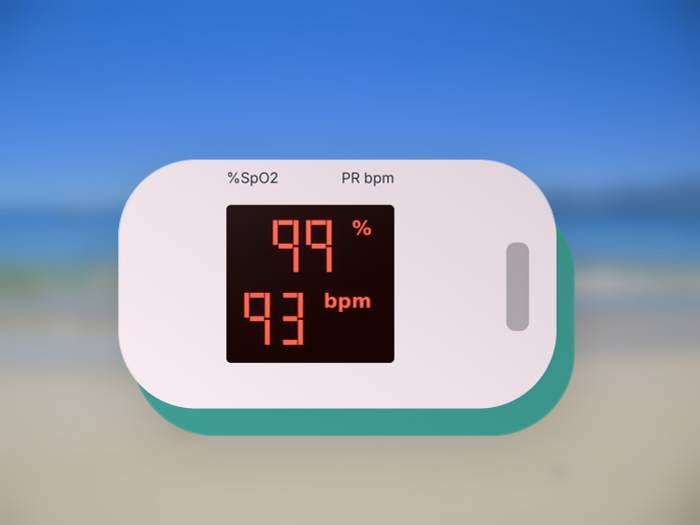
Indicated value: 99%
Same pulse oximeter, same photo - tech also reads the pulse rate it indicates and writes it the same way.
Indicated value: 93bpm
